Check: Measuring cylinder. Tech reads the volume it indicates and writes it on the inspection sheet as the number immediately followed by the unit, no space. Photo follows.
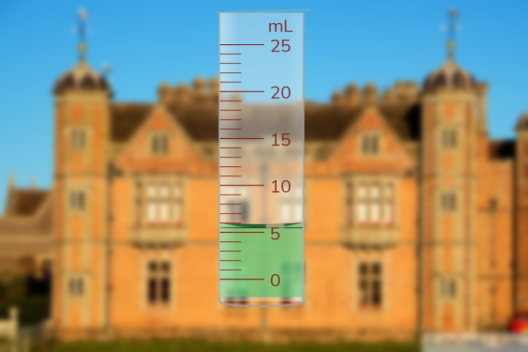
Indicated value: 5.5mL
